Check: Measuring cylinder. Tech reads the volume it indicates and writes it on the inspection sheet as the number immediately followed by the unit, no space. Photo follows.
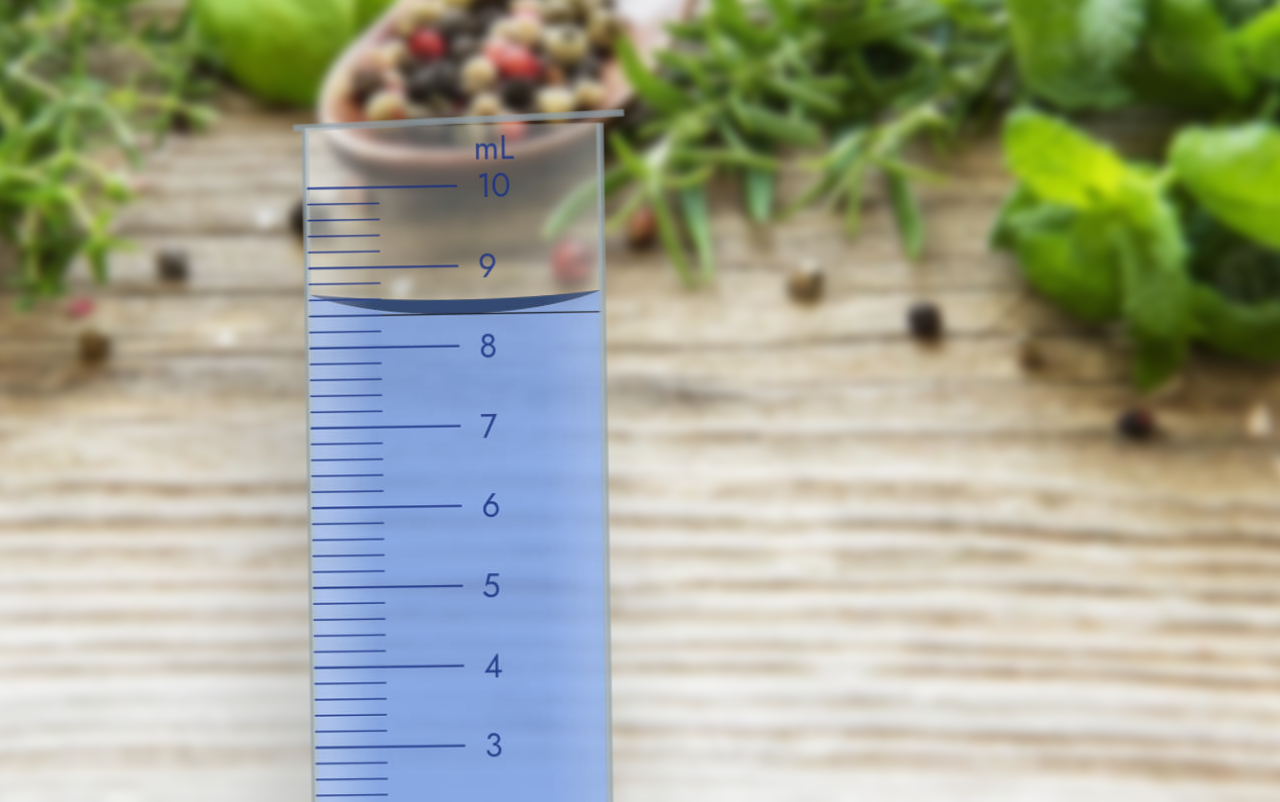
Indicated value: 8.4mL
